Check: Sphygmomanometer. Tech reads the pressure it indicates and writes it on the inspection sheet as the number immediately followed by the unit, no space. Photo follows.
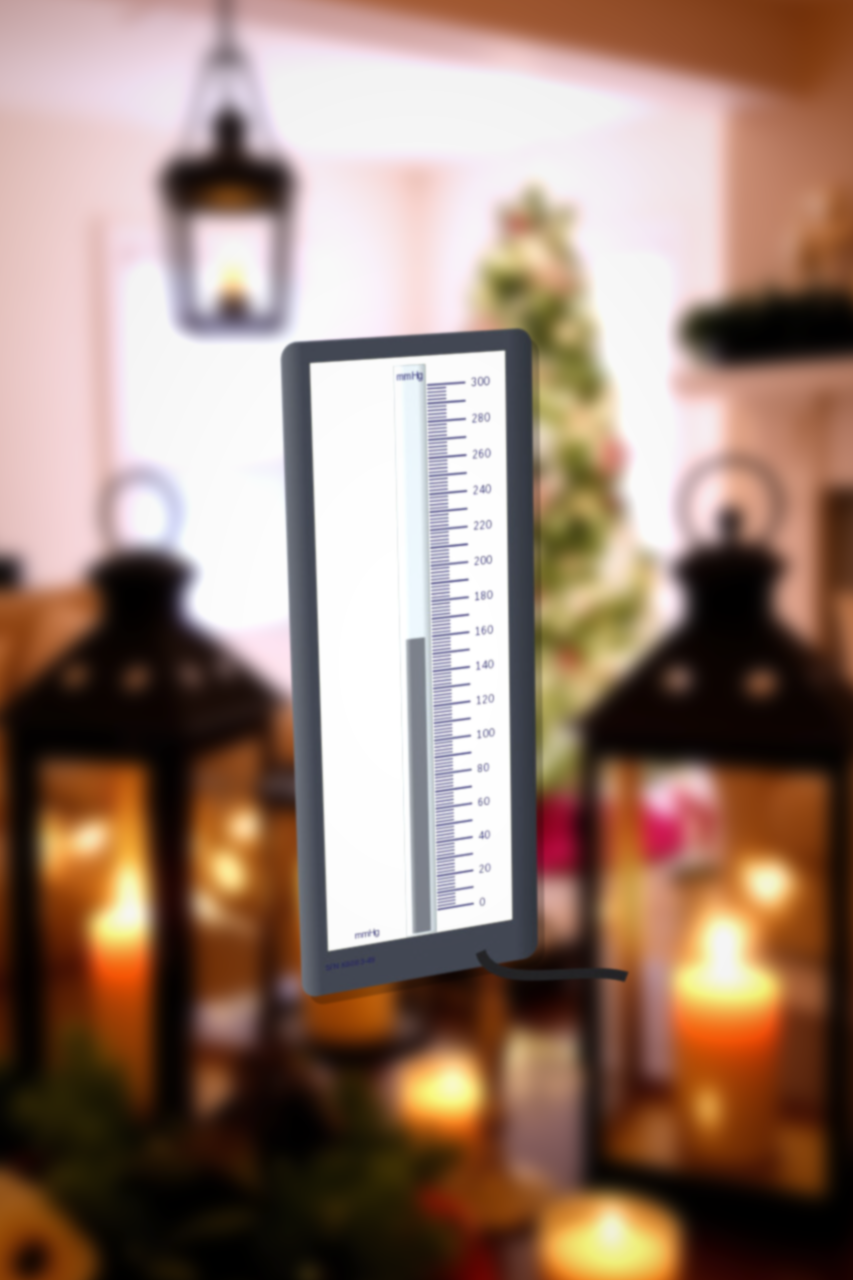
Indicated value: 160mmHg
